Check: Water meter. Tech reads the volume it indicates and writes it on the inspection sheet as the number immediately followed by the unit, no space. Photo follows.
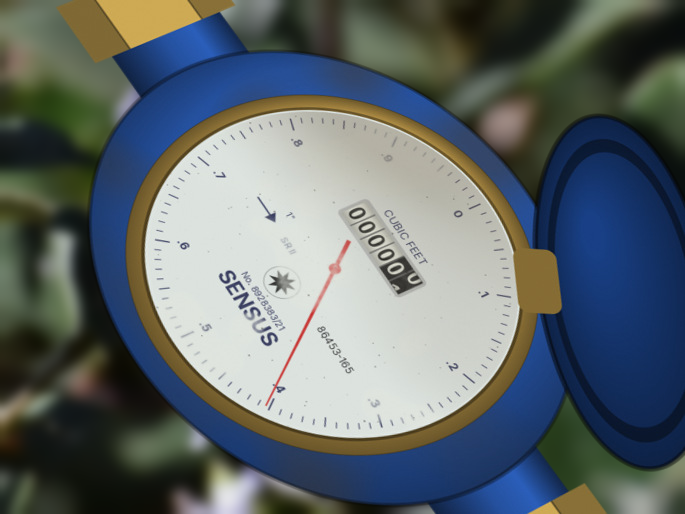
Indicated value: 0.40ft³
